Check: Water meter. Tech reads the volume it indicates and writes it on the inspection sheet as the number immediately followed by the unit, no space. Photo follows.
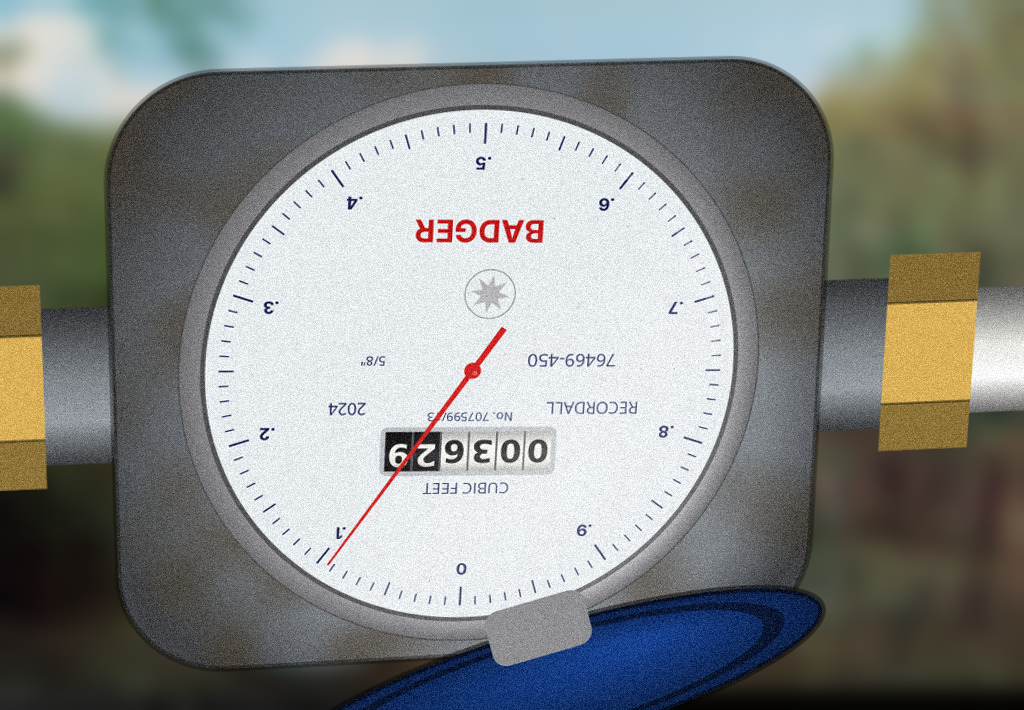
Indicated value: 3629.09ft³
